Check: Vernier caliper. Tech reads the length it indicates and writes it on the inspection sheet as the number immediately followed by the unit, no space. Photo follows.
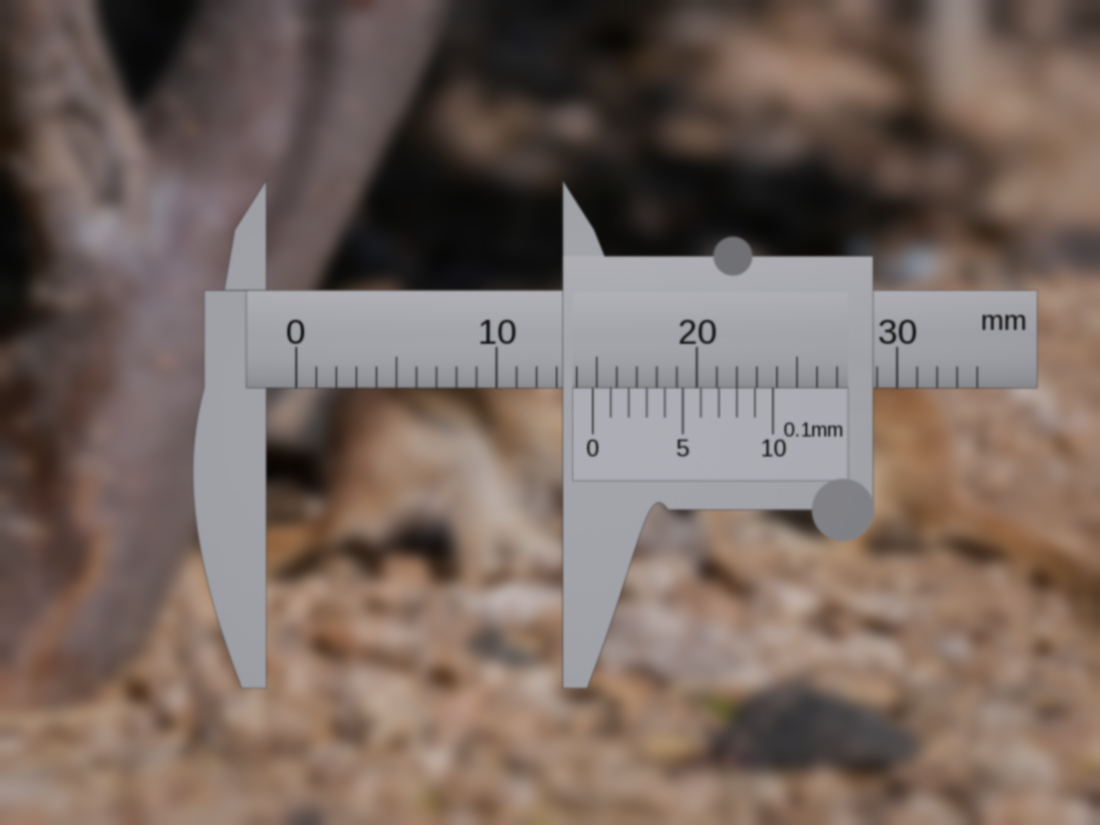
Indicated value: 14.8mm
